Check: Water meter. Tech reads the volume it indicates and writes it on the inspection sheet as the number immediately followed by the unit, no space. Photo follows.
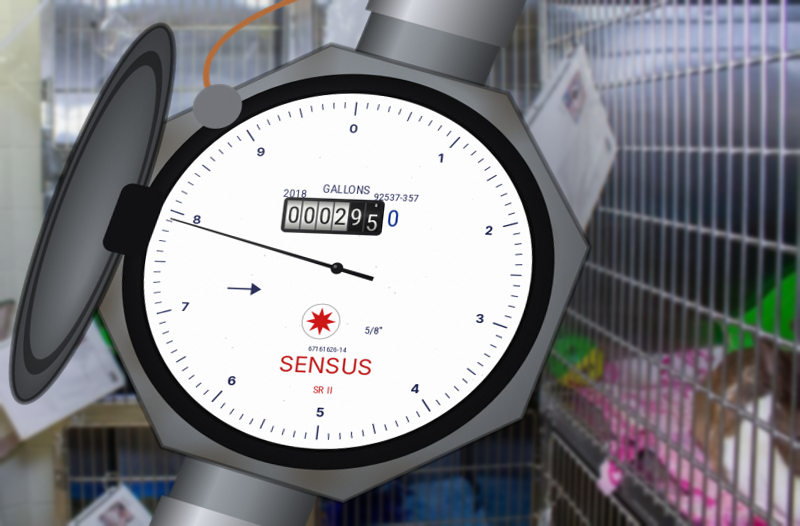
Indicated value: 2947.9gal
